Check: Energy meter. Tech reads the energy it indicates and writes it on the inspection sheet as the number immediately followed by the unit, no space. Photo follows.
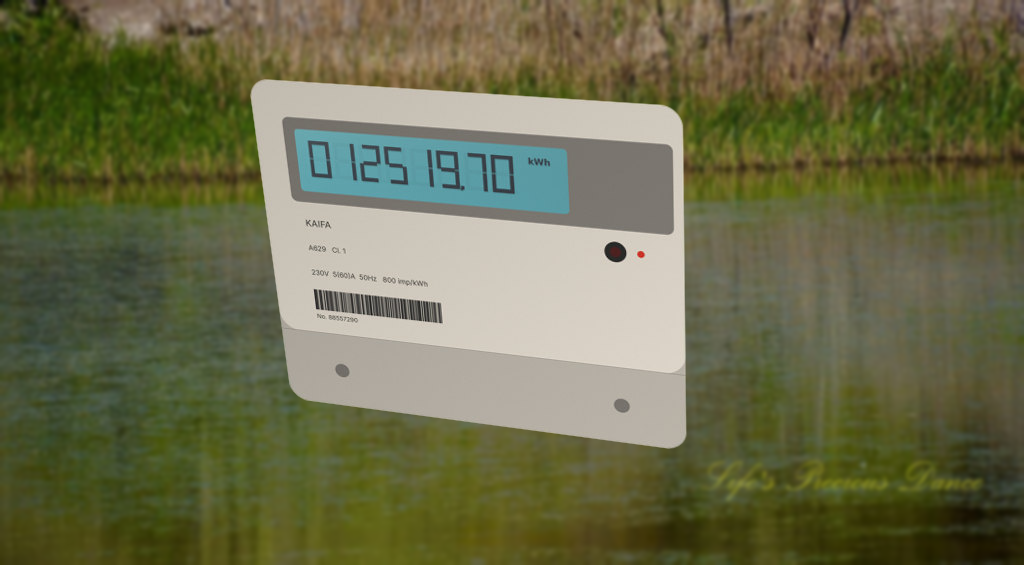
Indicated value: 12519.70kWh
